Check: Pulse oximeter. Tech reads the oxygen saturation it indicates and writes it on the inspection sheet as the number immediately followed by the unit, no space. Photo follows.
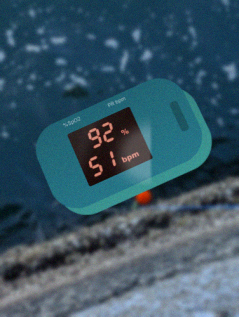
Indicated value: 92%
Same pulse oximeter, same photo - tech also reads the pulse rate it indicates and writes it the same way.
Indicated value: 51bpm
